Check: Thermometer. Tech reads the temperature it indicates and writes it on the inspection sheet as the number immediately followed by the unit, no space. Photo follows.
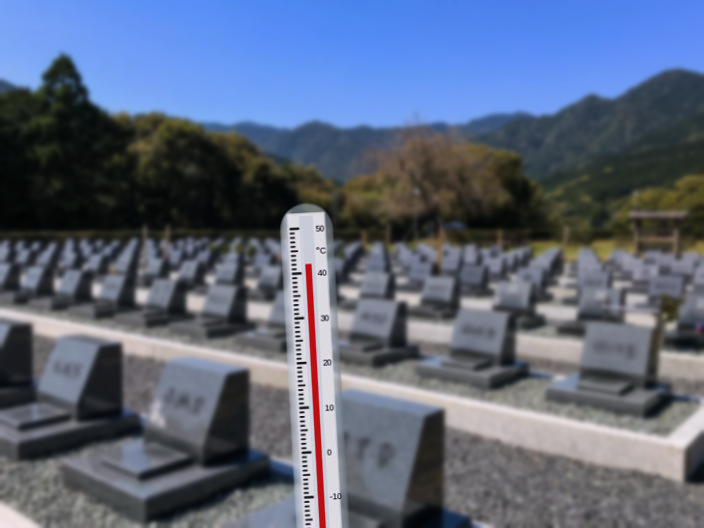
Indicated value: 42°C
